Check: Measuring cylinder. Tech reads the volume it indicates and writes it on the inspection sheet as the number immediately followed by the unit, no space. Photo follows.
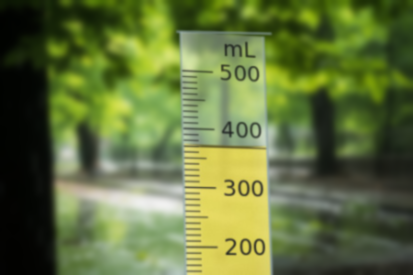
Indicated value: 370mL
